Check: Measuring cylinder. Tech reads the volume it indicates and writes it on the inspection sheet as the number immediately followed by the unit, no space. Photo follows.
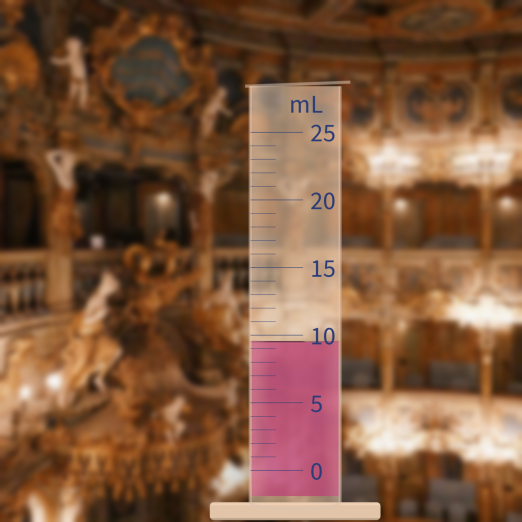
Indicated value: 9.5mL
